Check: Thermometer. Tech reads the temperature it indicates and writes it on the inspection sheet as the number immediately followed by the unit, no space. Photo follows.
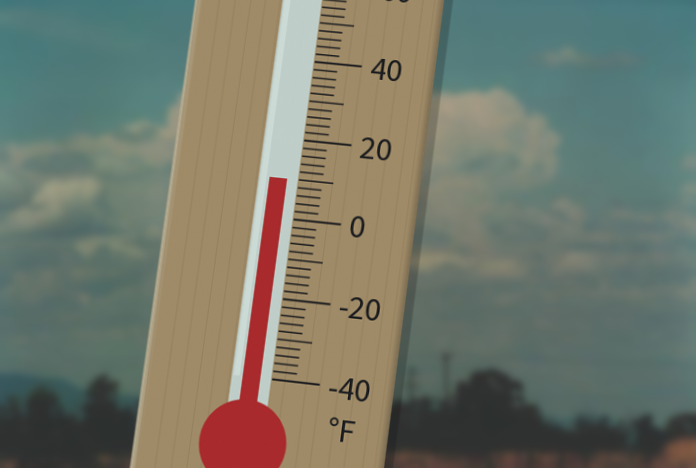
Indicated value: 10°F
